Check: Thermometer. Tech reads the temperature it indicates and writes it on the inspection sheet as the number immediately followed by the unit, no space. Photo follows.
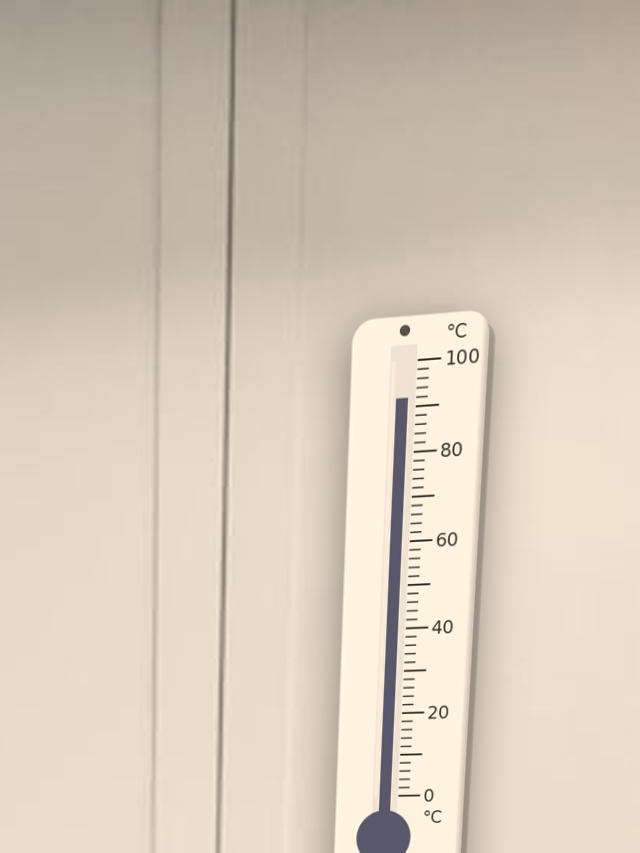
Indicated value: 92°C
